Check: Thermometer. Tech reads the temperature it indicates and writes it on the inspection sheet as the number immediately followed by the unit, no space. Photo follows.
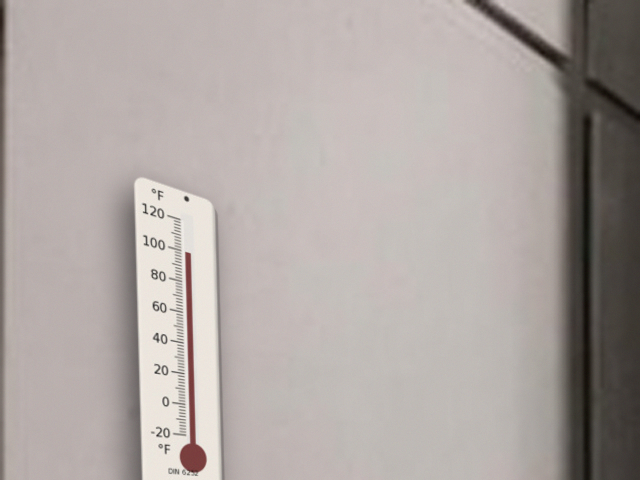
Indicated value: 100°F
